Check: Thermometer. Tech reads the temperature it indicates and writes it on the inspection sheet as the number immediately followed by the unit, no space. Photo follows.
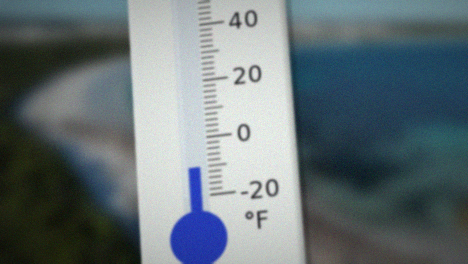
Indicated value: -10°F
